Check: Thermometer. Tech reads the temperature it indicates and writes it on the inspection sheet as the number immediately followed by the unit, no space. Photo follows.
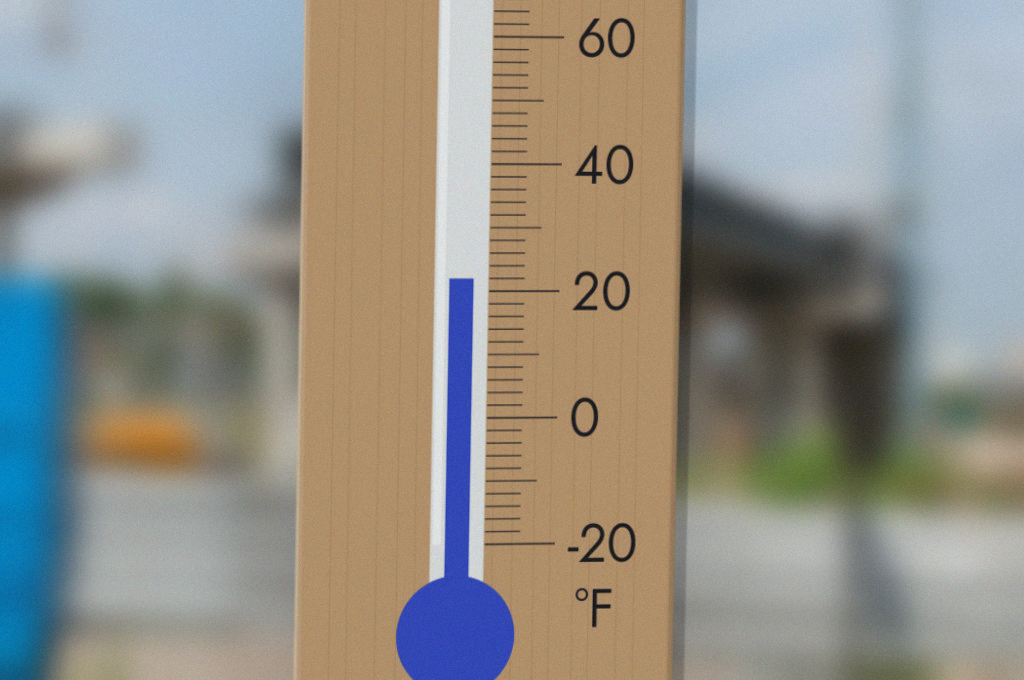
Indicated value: 22°F
